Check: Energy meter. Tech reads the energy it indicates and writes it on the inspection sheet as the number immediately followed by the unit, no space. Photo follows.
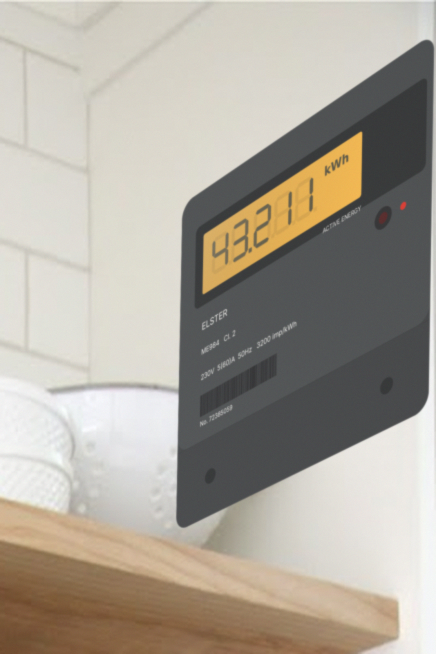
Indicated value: 43.211kWh
